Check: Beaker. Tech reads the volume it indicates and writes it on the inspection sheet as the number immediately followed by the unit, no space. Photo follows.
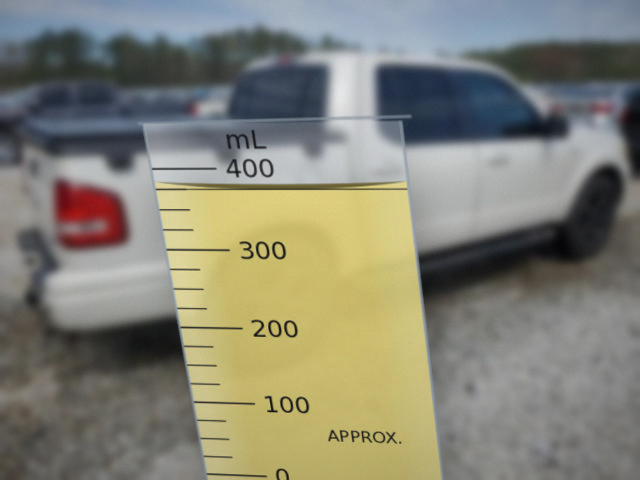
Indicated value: 375mL
